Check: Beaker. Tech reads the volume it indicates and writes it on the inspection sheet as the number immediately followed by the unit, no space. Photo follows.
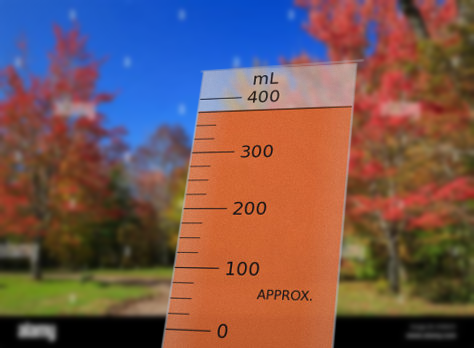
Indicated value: 375mL
